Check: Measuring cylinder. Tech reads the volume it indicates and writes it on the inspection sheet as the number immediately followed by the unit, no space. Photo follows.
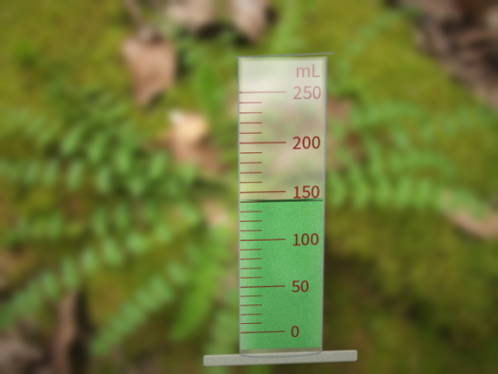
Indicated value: 140mL
